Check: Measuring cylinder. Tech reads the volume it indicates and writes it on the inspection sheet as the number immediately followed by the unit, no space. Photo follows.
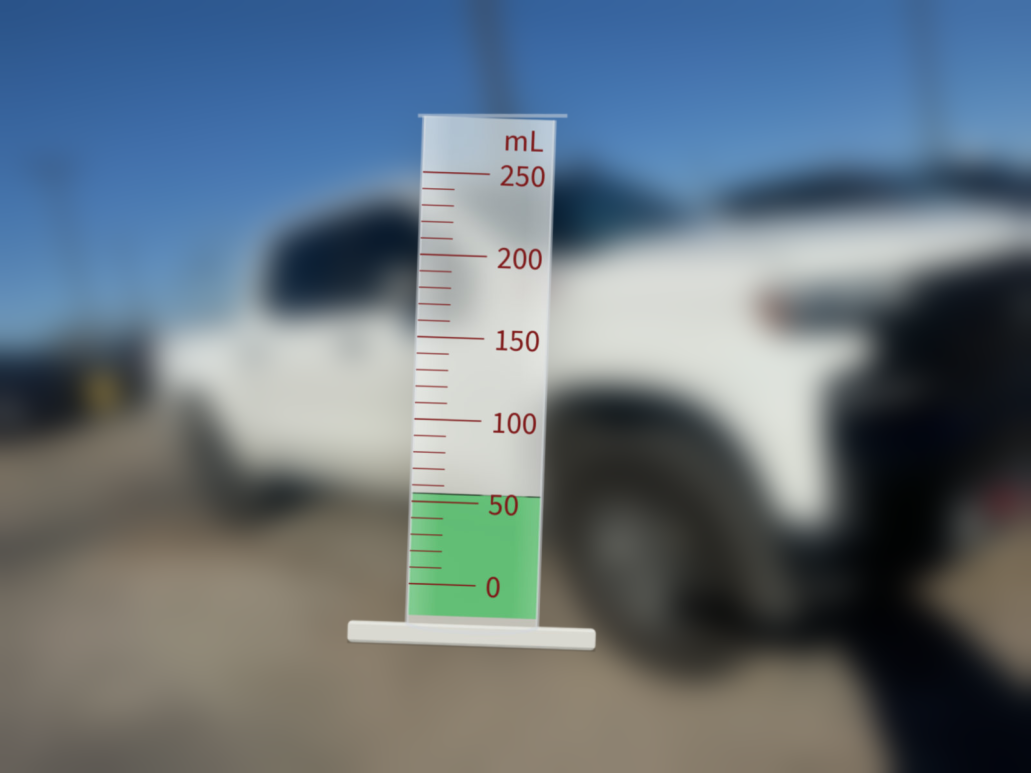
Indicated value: 55mL
